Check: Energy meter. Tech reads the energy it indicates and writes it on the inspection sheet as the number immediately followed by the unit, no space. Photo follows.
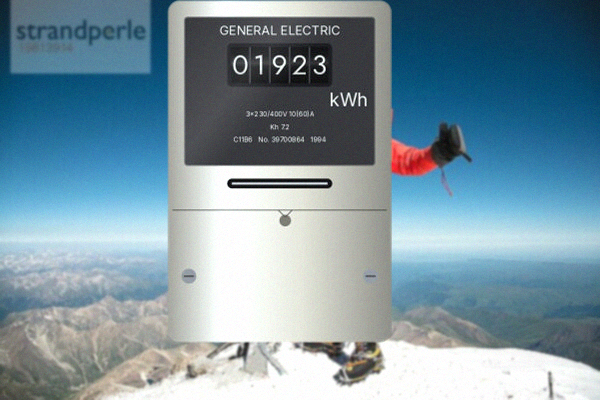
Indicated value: 1923kWh
